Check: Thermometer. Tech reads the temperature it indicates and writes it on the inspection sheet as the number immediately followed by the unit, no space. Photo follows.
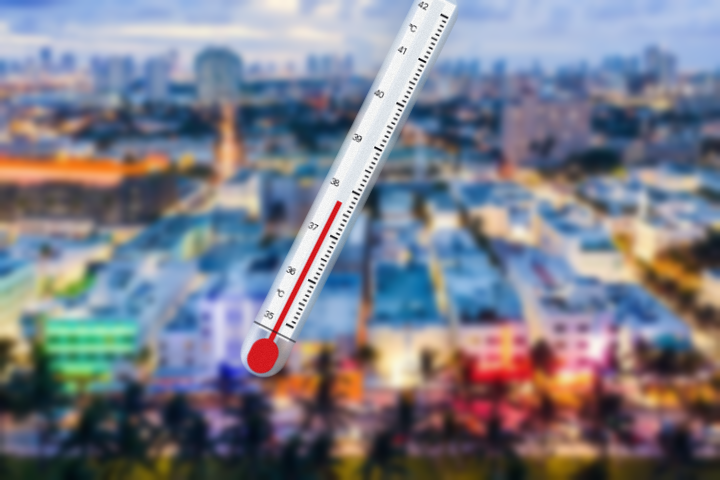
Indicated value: 37.7°C
